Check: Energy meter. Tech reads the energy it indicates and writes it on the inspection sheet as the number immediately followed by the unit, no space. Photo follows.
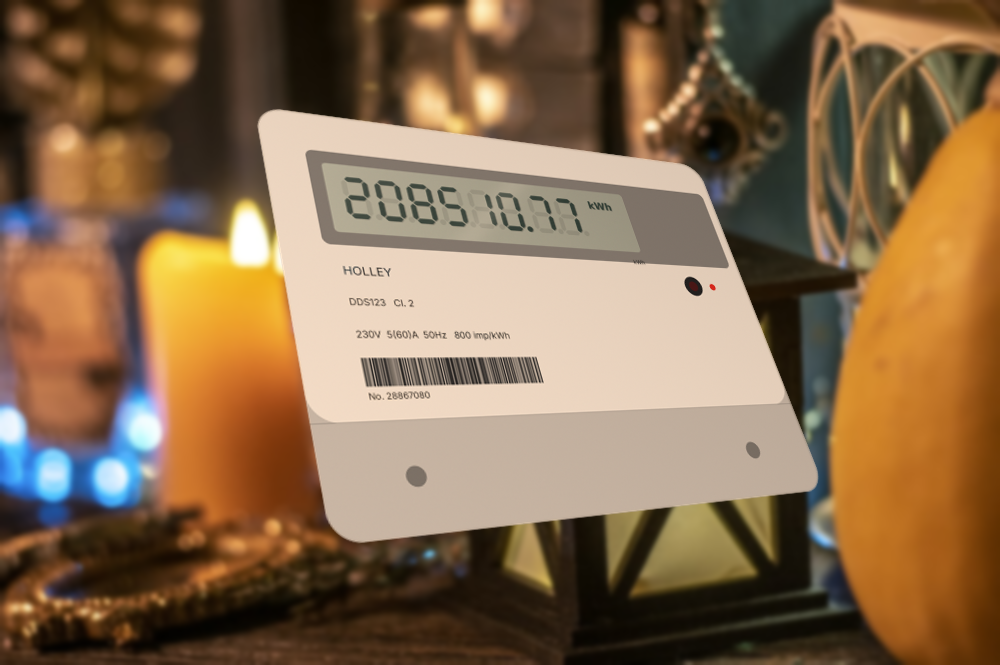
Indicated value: 208510.77kWh
